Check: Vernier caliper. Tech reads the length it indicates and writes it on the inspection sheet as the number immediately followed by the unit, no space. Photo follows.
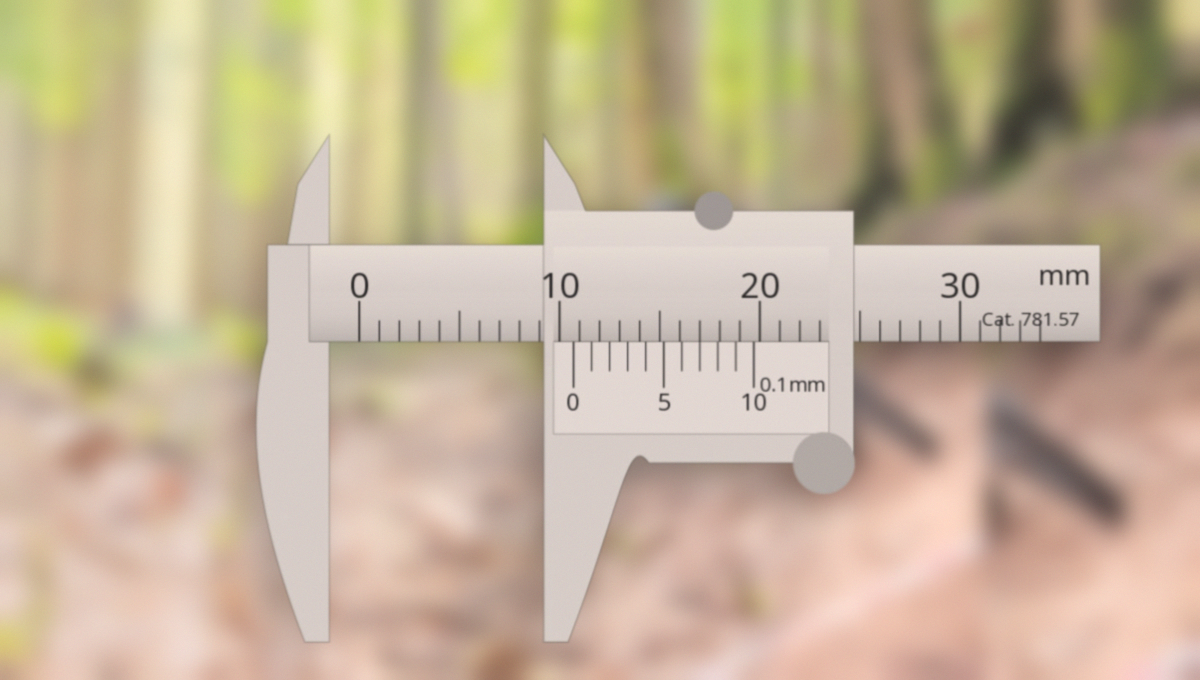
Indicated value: 10.7mm
